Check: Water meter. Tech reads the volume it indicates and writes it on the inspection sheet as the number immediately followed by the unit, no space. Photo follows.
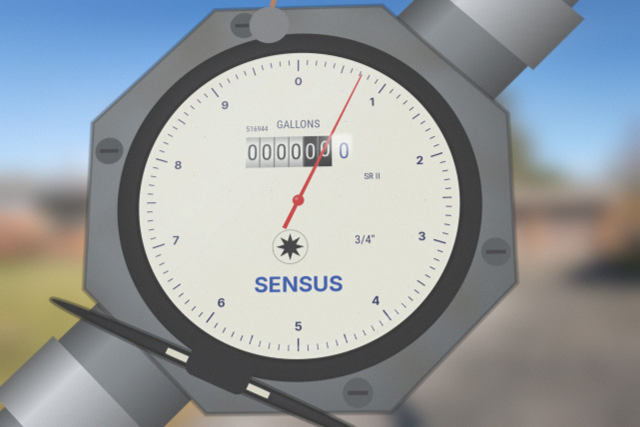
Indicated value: 0.7gal
